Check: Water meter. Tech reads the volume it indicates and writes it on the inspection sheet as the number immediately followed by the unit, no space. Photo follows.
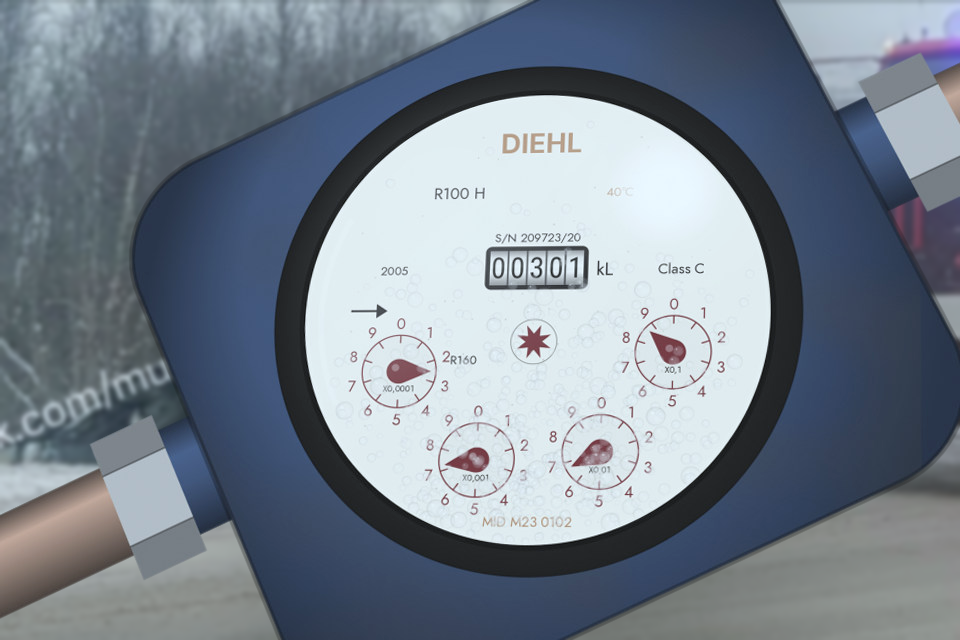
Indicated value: 301.8672kL
